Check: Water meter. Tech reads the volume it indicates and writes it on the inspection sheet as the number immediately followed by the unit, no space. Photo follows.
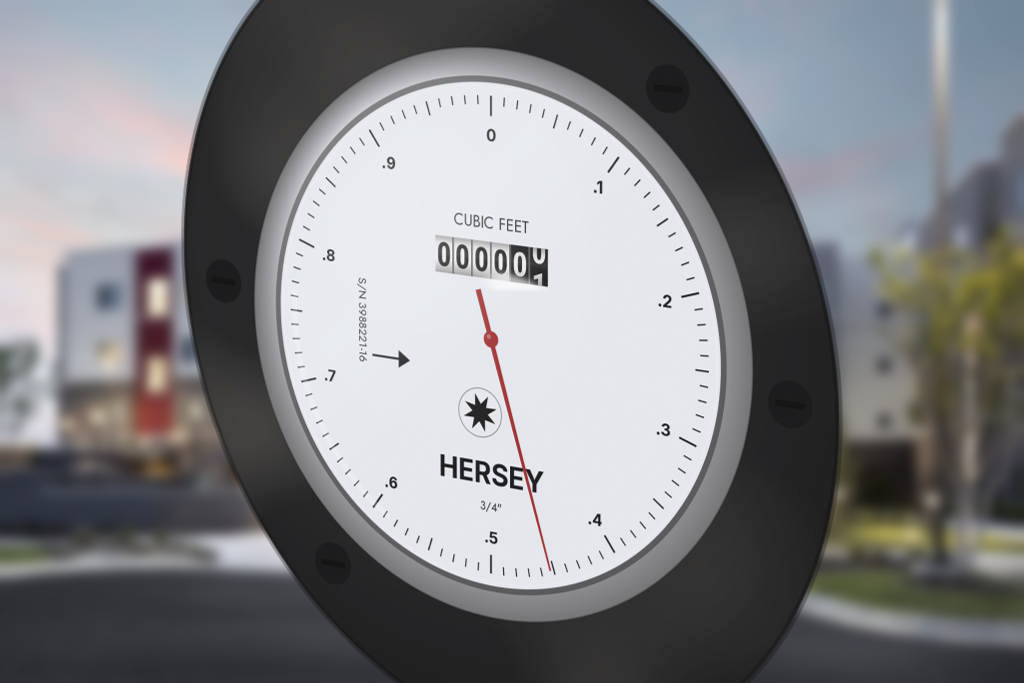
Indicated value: 0.45ft³
